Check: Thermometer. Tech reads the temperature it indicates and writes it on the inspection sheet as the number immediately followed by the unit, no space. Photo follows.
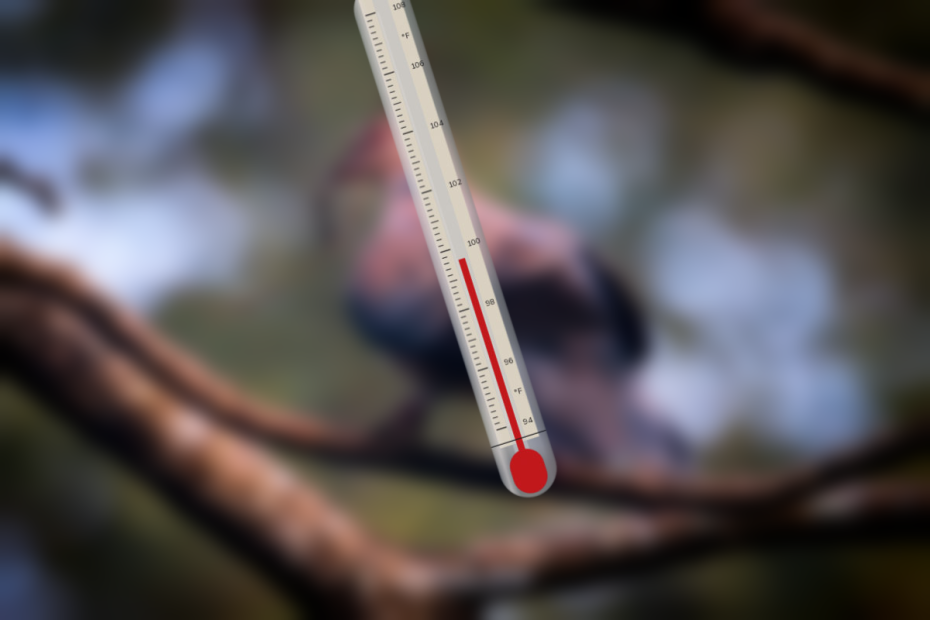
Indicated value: 99.6°F
